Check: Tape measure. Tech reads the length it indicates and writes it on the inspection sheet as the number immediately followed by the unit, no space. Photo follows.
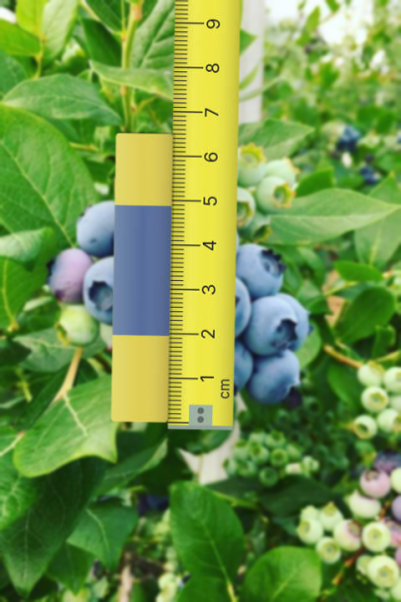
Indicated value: 6.5cm
